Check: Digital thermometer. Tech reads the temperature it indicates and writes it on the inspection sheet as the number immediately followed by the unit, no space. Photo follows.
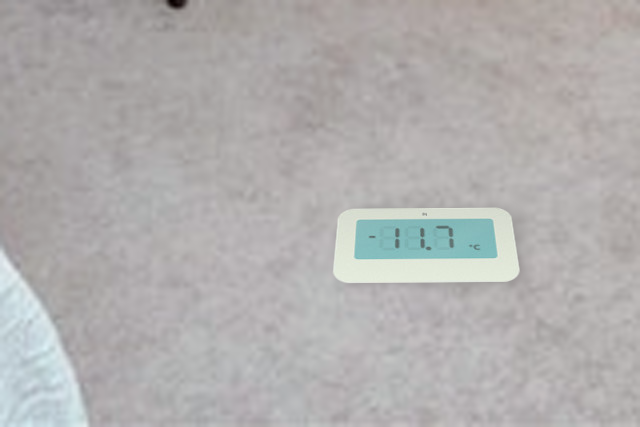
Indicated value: -11.7°C
